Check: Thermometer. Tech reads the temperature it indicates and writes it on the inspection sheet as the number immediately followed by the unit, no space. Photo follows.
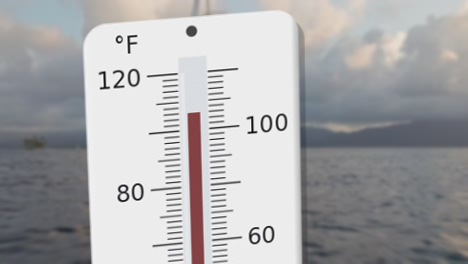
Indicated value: 106°F
